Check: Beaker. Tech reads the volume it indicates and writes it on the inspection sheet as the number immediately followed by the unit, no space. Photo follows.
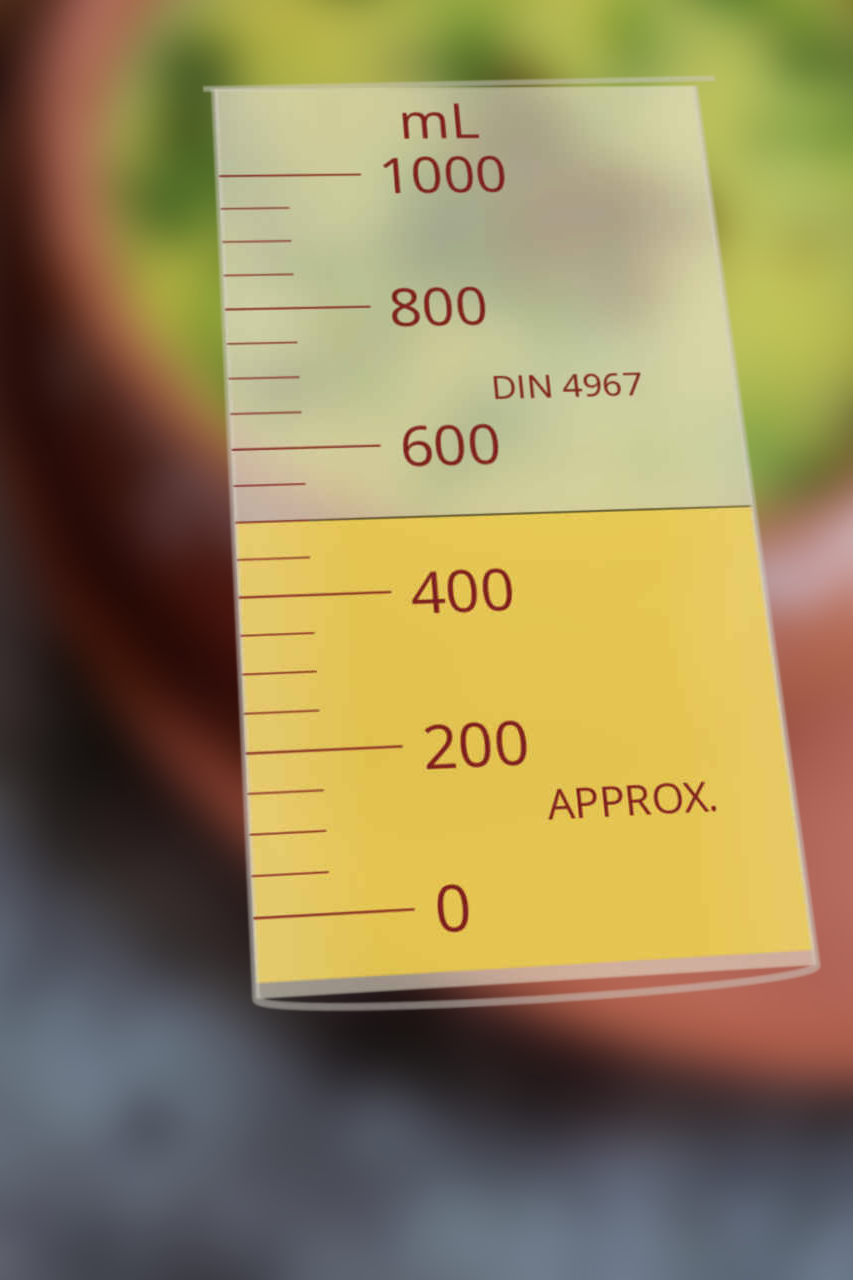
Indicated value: 500mL
